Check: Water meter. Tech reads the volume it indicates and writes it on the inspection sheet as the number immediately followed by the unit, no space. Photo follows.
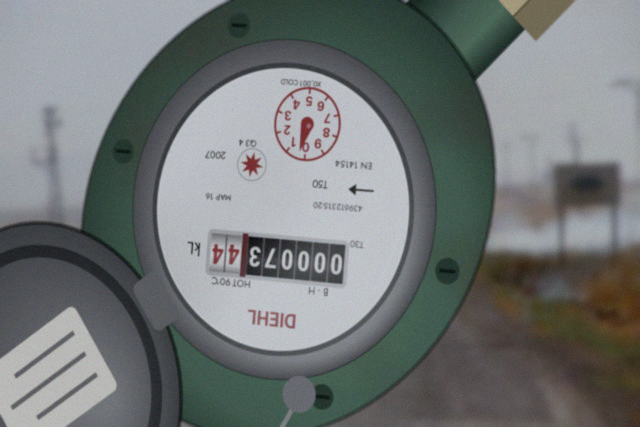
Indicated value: 73.440kL
